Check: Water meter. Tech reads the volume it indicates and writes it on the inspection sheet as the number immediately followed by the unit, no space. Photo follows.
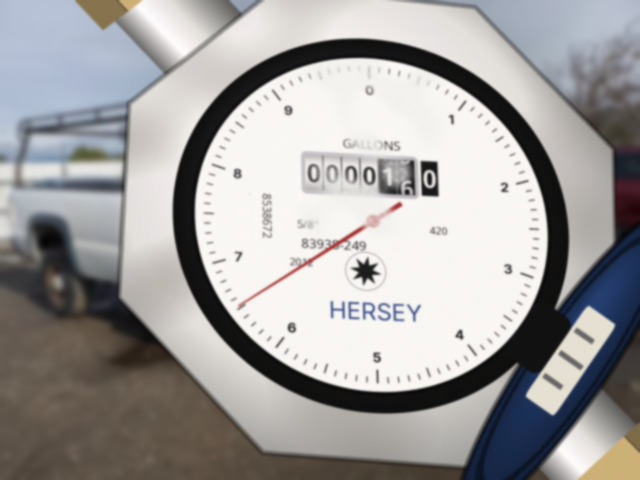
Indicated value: 156.5gal
